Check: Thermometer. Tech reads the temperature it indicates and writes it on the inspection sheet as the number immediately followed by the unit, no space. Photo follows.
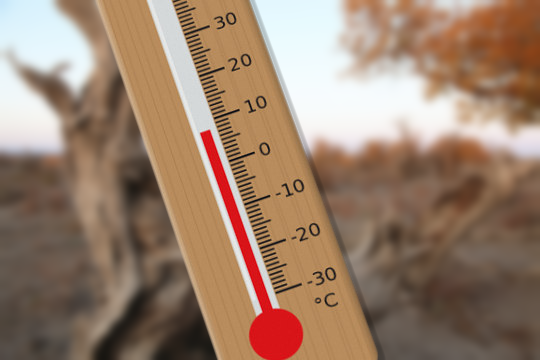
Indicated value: 8°C
